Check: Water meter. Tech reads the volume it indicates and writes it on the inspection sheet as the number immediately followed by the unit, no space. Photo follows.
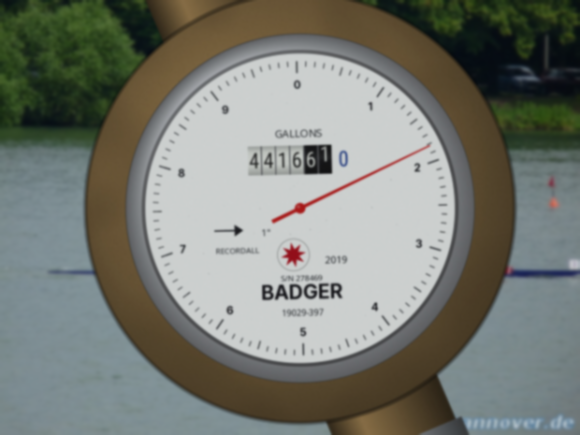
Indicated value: 4416611.8gal
